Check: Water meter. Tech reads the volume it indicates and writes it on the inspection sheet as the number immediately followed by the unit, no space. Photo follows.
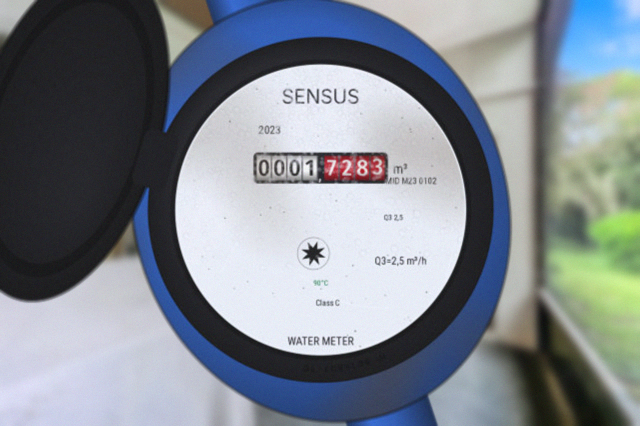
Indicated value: 1.7283m³
